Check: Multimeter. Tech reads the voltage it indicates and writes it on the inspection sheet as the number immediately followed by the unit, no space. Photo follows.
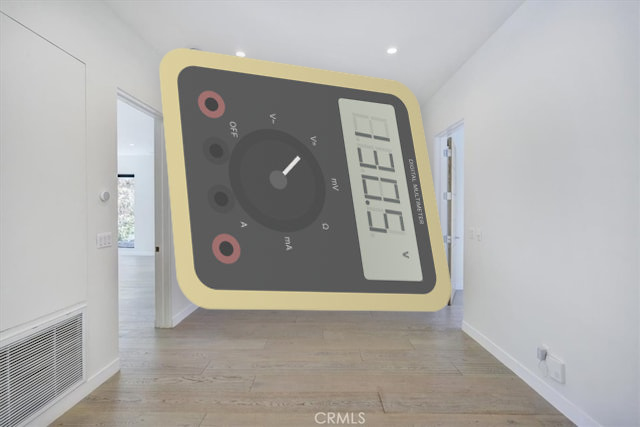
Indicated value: 130.5V
